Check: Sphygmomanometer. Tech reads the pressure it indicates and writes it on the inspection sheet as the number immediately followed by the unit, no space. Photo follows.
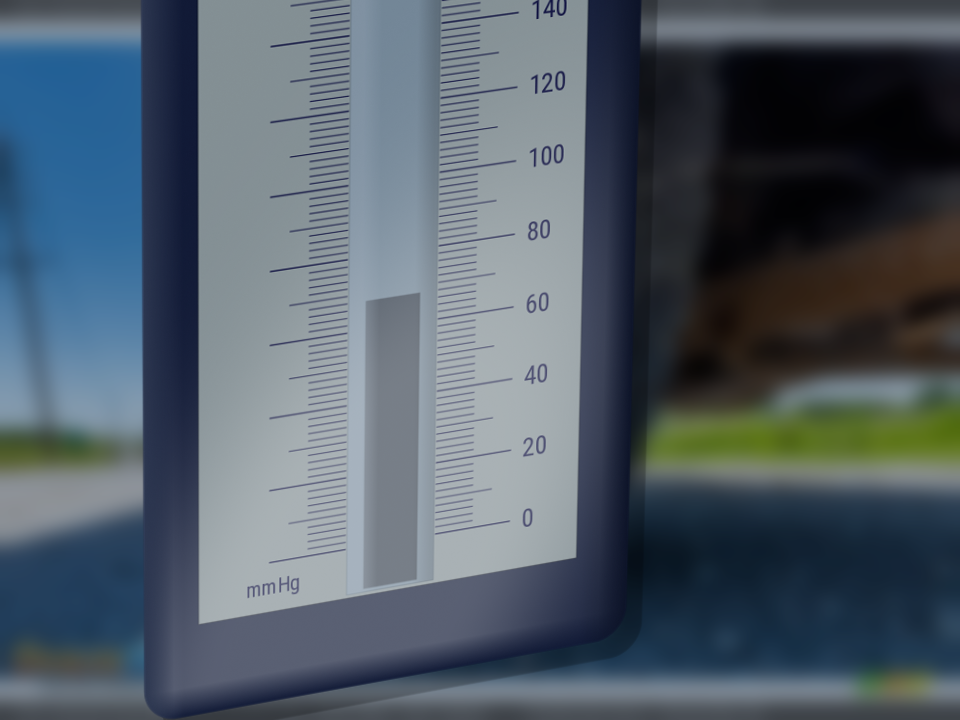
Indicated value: 68mmHg
